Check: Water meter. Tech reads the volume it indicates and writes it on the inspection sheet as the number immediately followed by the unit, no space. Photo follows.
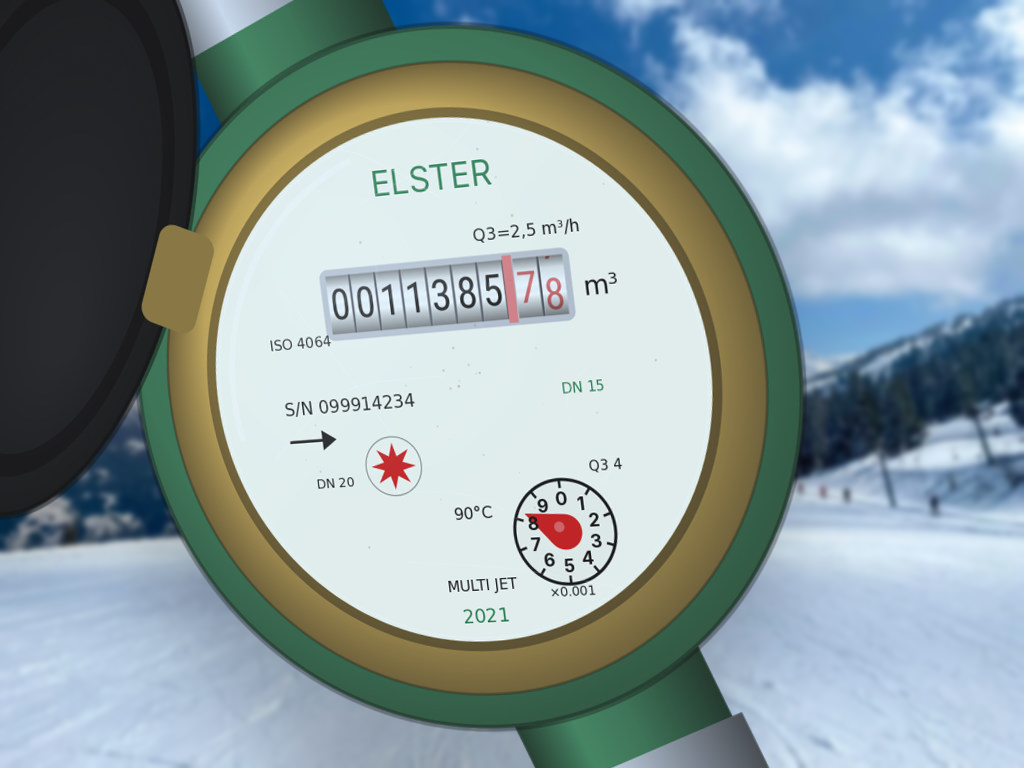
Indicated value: 11385.778m³
